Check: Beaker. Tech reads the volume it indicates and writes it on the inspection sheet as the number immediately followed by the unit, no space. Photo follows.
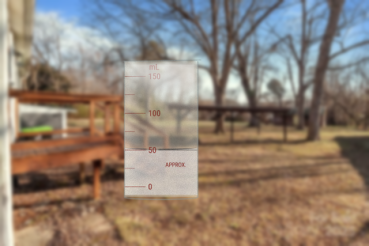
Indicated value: 50mL
